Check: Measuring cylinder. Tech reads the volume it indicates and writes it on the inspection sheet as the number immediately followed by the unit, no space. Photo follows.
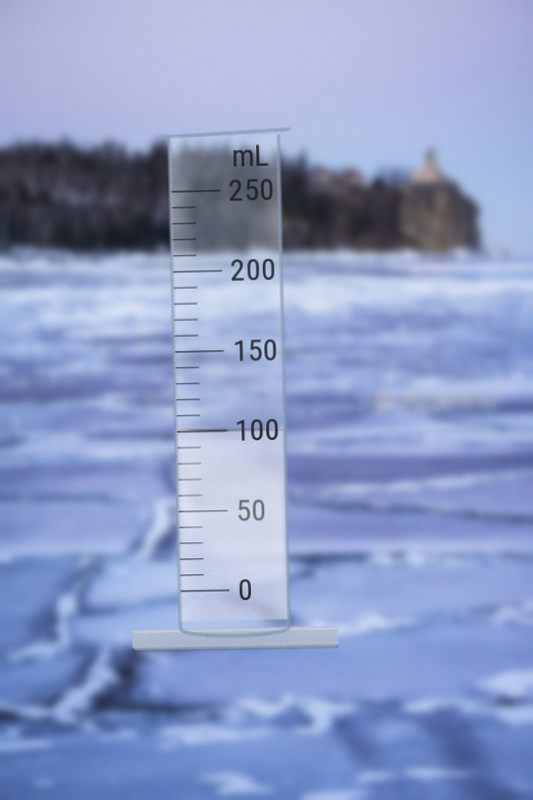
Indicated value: 100mL
